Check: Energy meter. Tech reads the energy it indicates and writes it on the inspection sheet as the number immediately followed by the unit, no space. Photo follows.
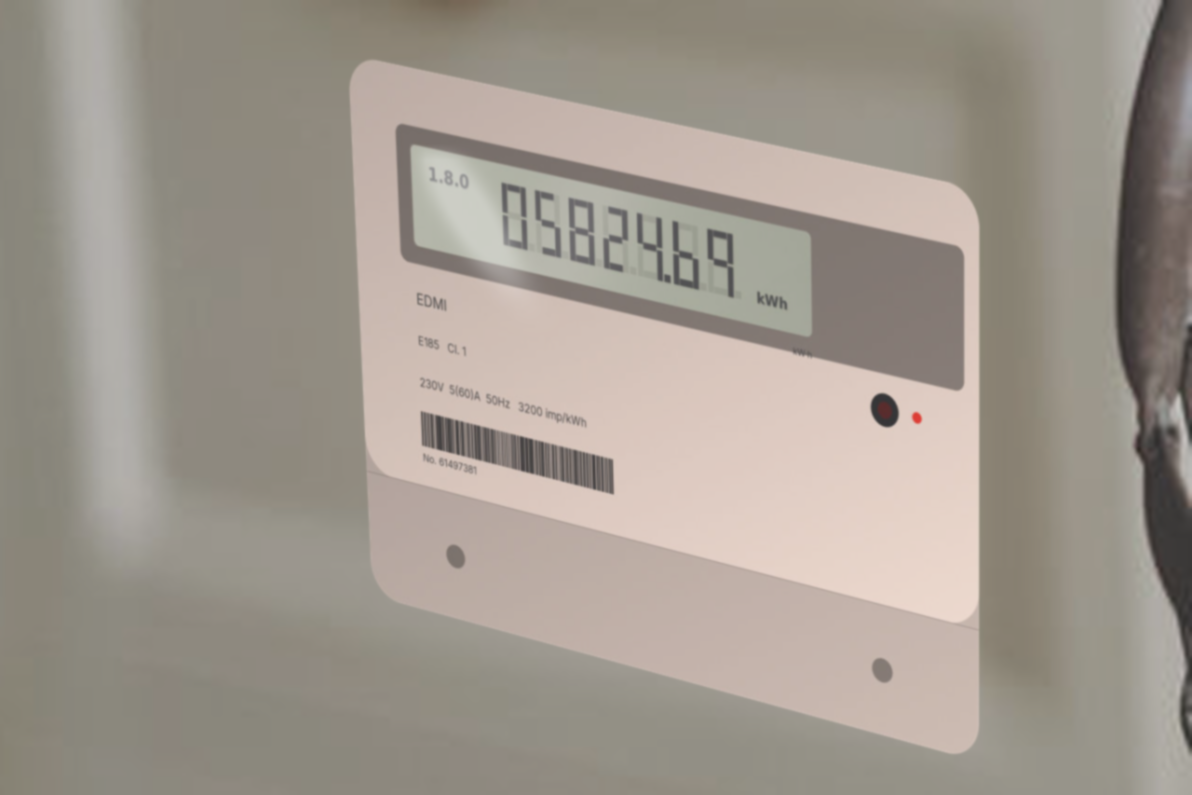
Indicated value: 5824.69kWh
